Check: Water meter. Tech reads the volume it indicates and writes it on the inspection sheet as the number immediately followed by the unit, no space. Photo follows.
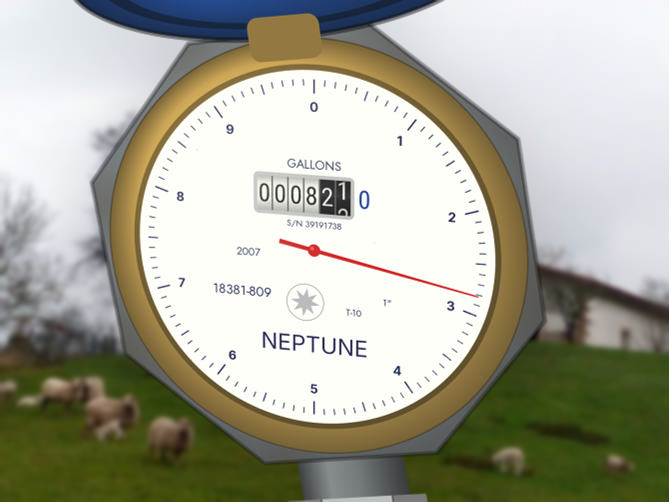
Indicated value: 8212.8gal
